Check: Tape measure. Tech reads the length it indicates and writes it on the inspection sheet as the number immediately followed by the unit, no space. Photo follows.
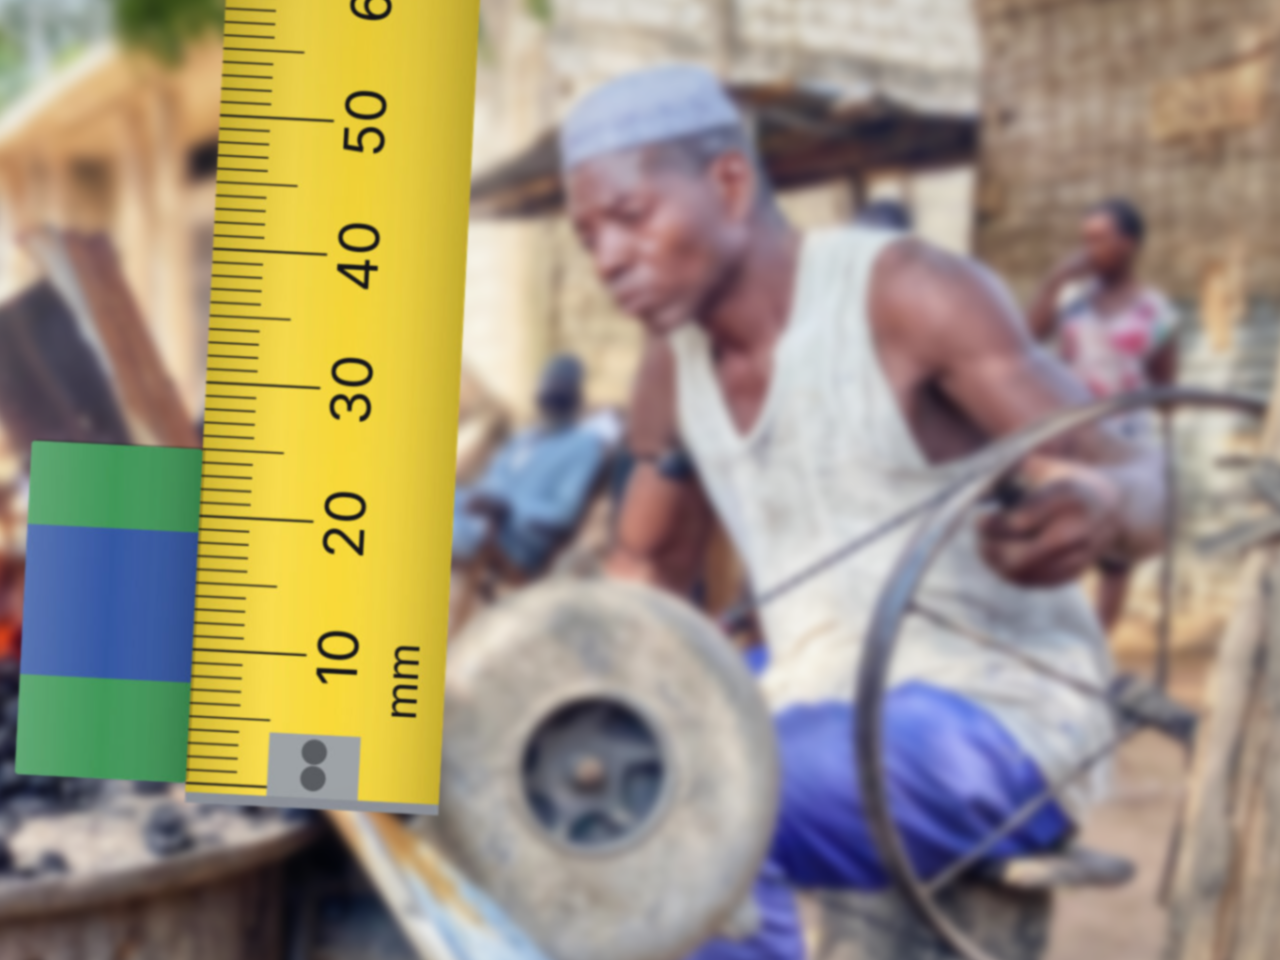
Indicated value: 25mm
